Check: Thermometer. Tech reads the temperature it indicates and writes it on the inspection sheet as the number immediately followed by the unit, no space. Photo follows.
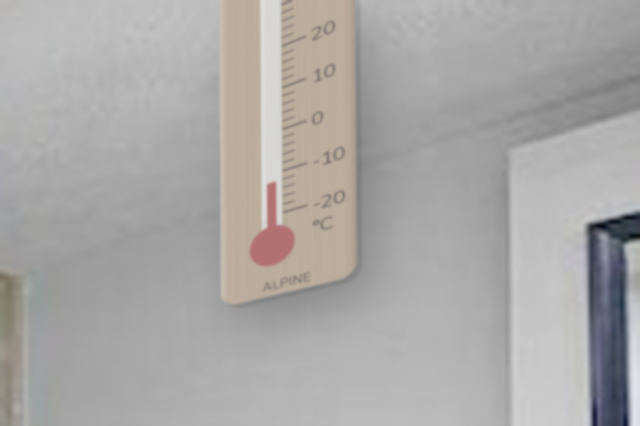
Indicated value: -12°C
